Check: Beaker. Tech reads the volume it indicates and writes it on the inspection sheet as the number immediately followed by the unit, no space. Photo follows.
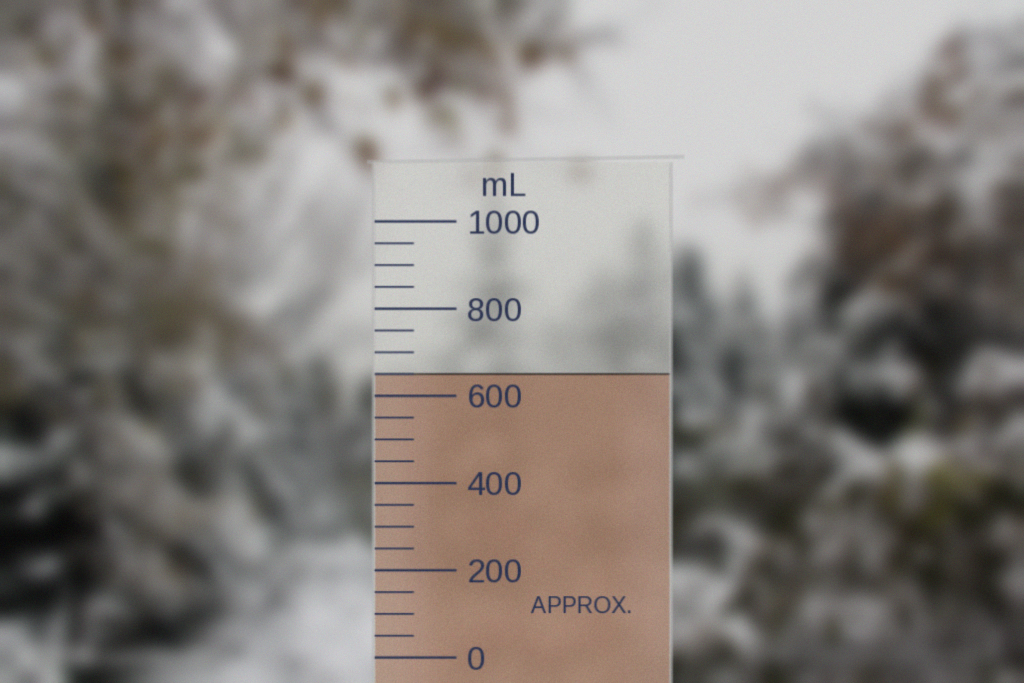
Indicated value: 650mL
